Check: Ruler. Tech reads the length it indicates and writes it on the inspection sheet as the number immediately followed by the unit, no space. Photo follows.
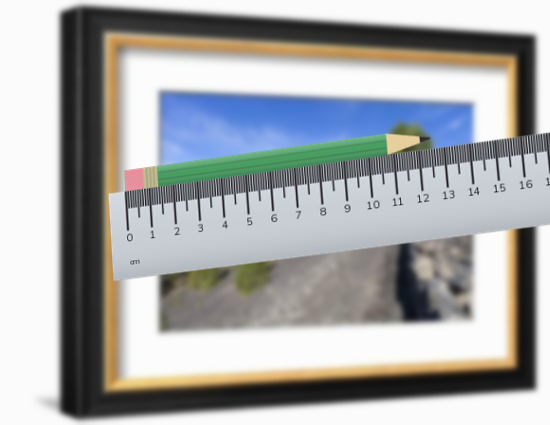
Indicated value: 12.5cm
